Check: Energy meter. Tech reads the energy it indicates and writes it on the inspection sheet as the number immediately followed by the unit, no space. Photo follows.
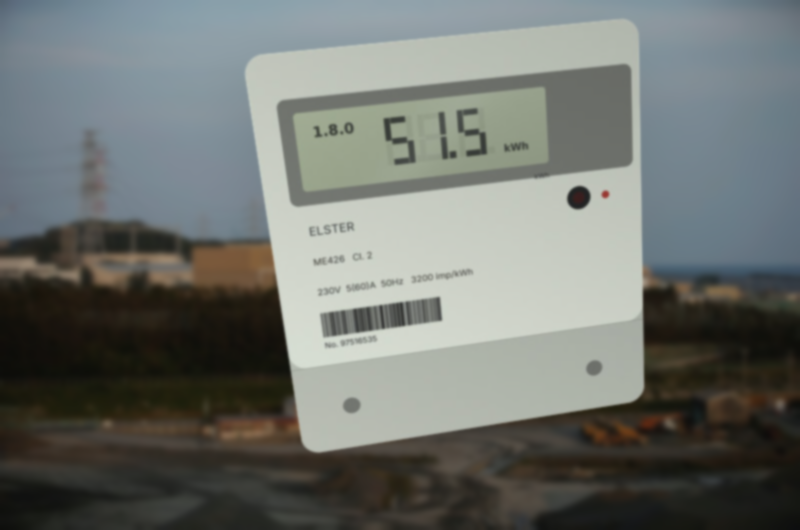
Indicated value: 51.5kWh
